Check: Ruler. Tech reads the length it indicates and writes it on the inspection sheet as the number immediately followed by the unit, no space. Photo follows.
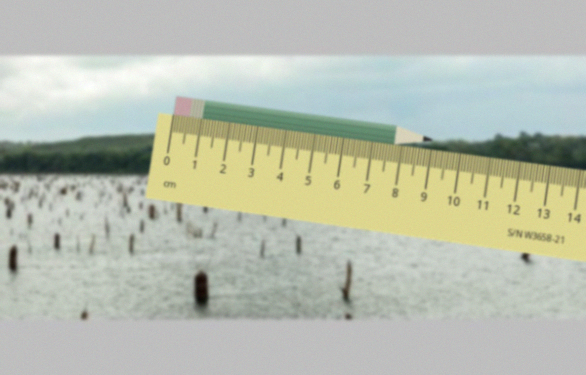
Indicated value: 9cm
